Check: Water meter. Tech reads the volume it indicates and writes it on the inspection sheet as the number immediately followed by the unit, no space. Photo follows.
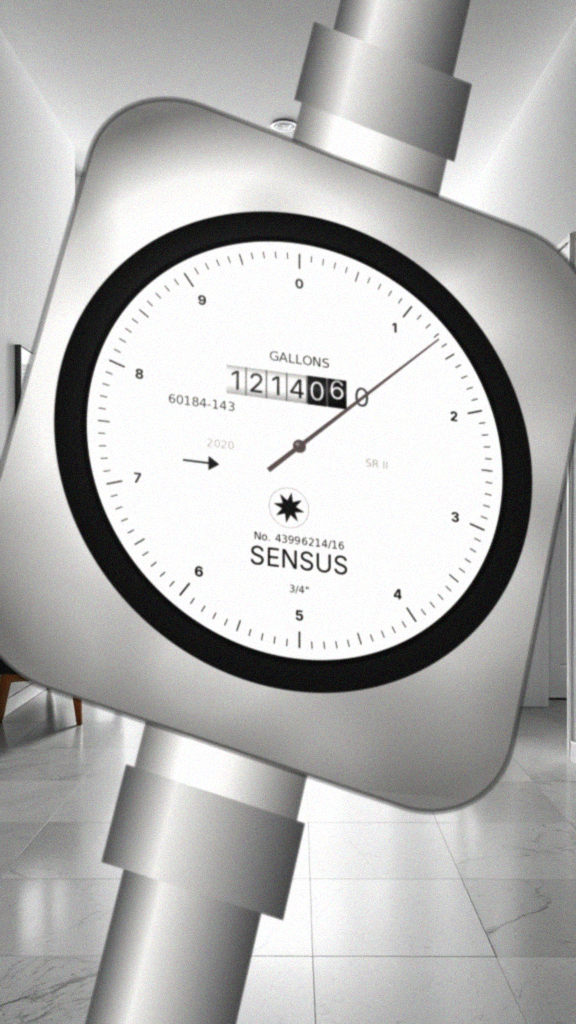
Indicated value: 1214061.3gal
